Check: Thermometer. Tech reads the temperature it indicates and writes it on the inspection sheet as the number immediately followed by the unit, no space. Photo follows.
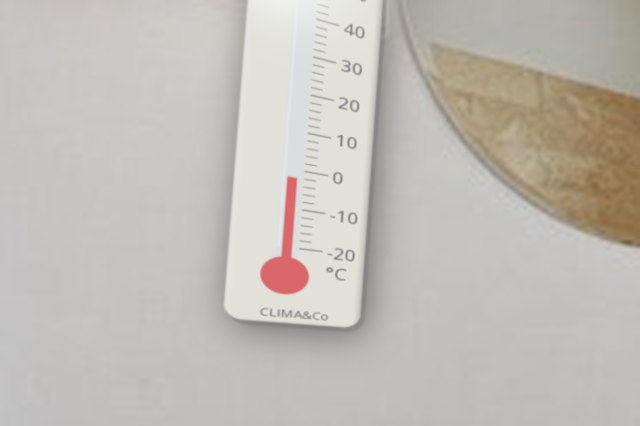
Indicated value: -2°C
